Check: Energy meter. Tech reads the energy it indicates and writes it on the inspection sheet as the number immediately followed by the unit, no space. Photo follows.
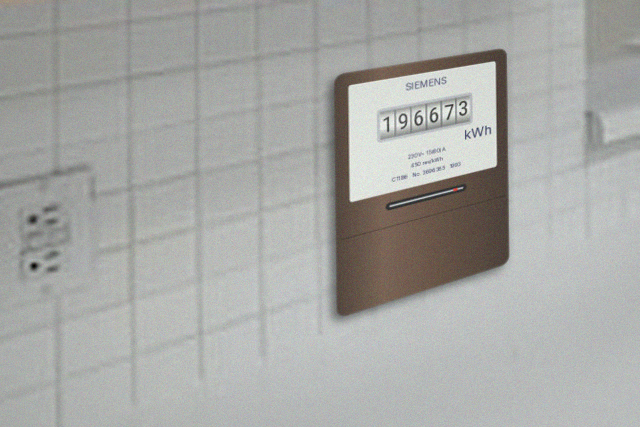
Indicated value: 196673kWh
